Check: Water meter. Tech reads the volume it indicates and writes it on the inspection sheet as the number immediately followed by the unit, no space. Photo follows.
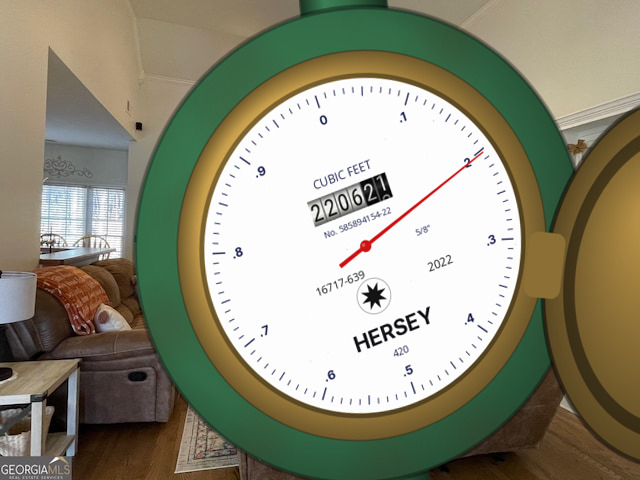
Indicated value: 220621.20ft³
